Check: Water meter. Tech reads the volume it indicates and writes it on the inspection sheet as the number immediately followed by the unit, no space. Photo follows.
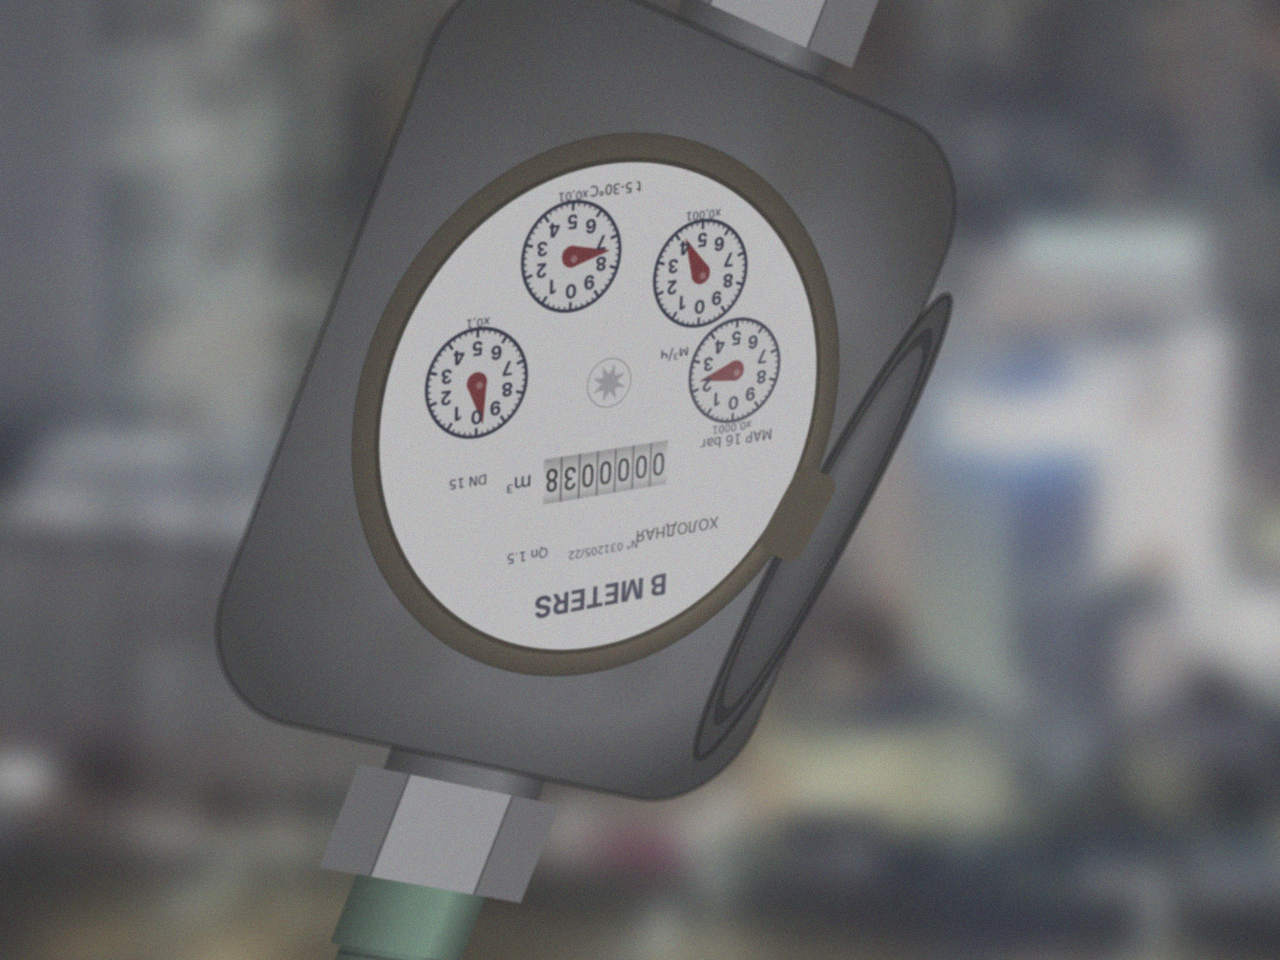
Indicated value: 37.9742m³
